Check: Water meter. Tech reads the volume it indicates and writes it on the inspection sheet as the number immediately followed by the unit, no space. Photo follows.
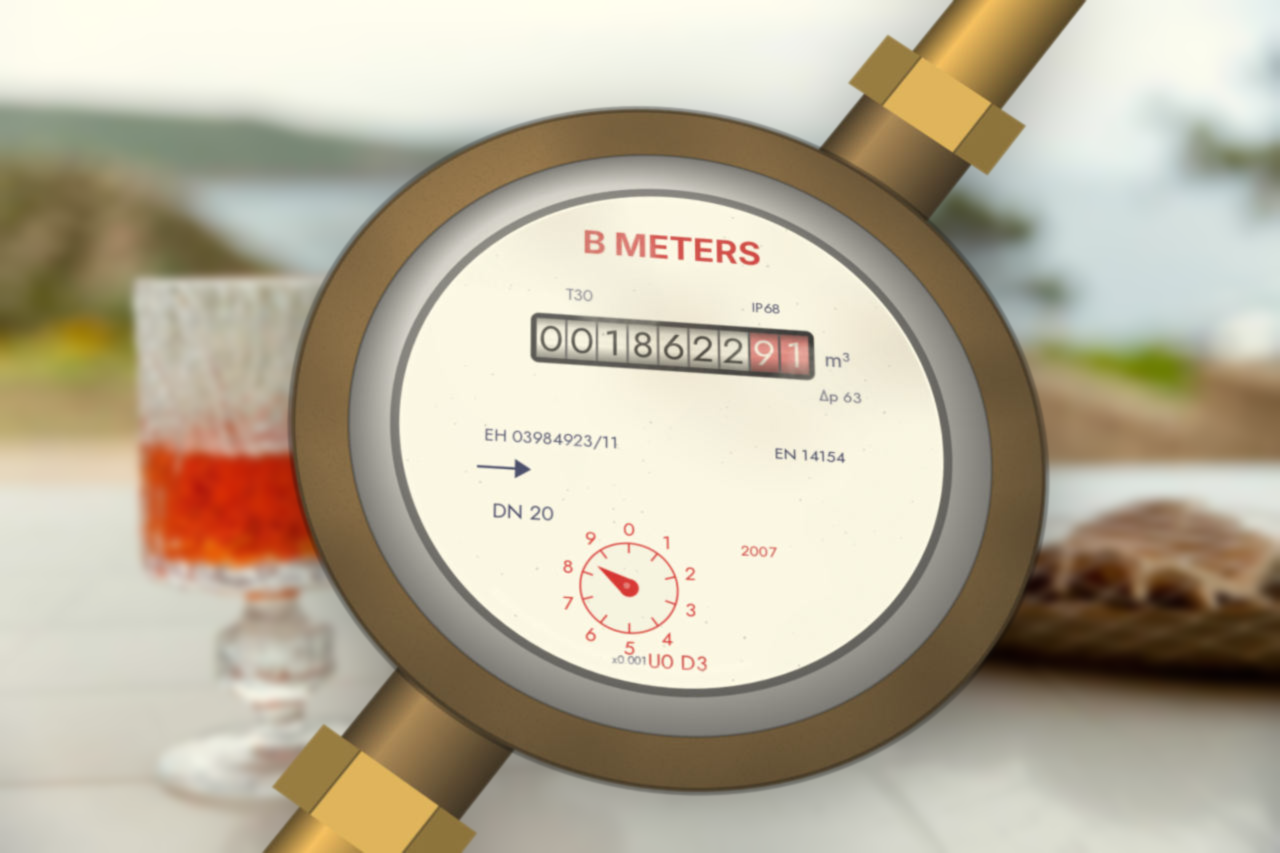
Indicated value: 18622.918m³
